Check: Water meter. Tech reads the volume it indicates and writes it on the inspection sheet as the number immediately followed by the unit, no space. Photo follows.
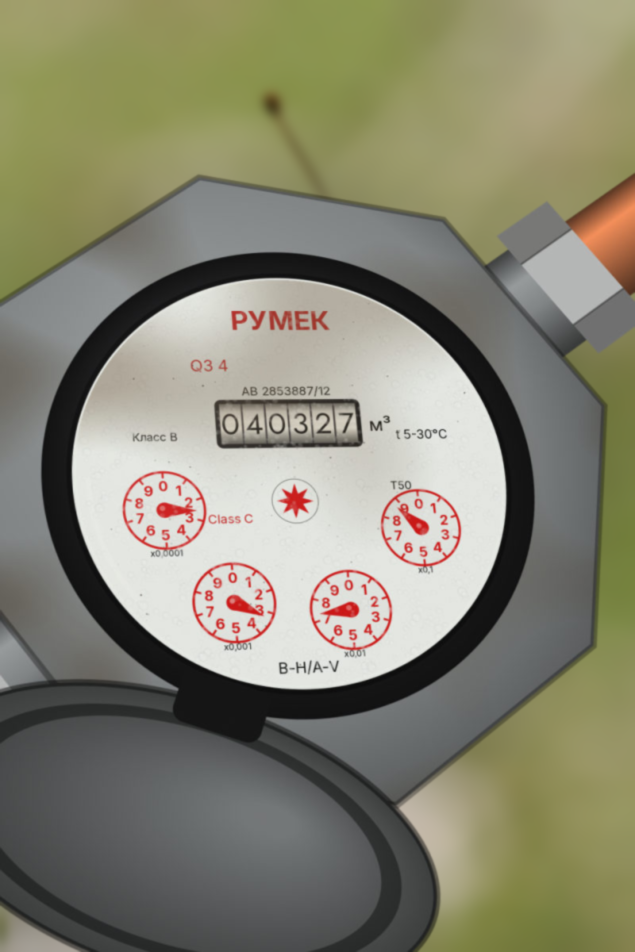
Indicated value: 40327.8732m³
